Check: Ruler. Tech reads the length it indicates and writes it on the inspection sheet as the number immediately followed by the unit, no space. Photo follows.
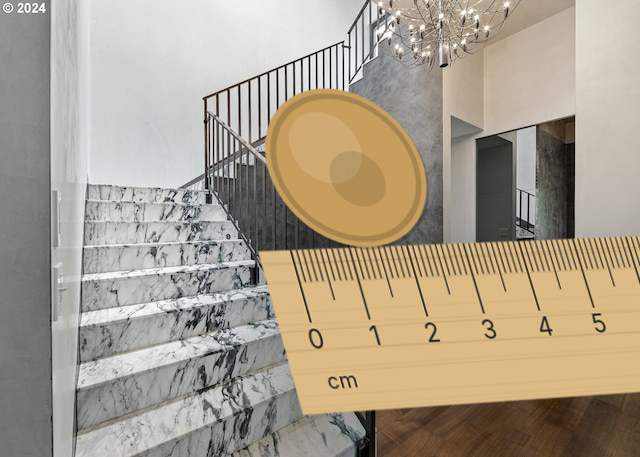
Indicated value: 2.7cm
